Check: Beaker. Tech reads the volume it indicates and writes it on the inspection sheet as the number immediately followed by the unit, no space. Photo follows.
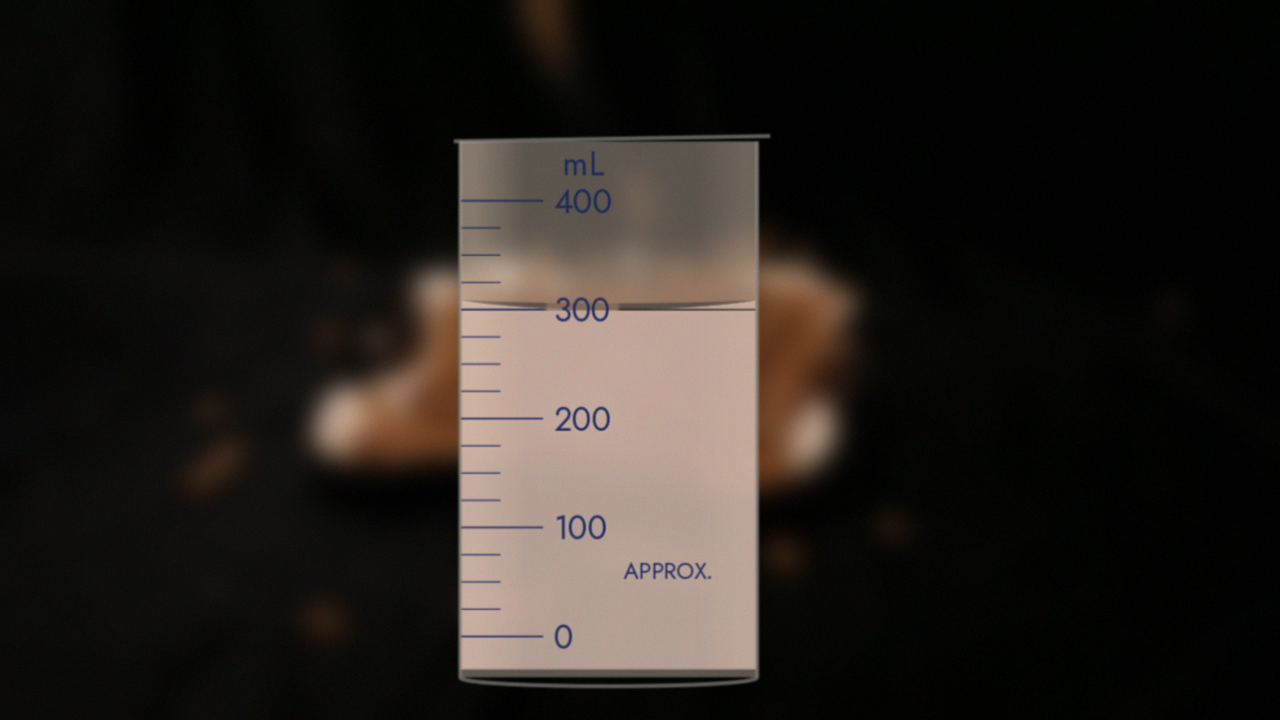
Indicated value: 300mL
